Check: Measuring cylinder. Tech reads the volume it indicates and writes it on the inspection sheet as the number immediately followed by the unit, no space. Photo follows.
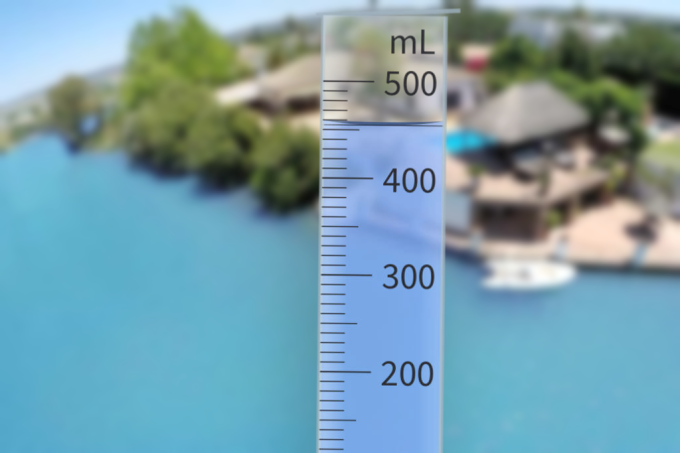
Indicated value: 455mL
